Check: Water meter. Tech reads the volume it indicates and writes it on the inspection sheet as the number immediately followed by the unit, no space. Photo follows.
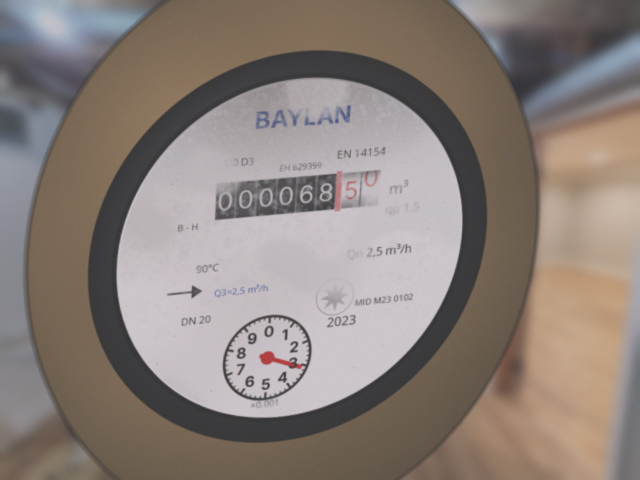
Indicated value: 68.503m³
